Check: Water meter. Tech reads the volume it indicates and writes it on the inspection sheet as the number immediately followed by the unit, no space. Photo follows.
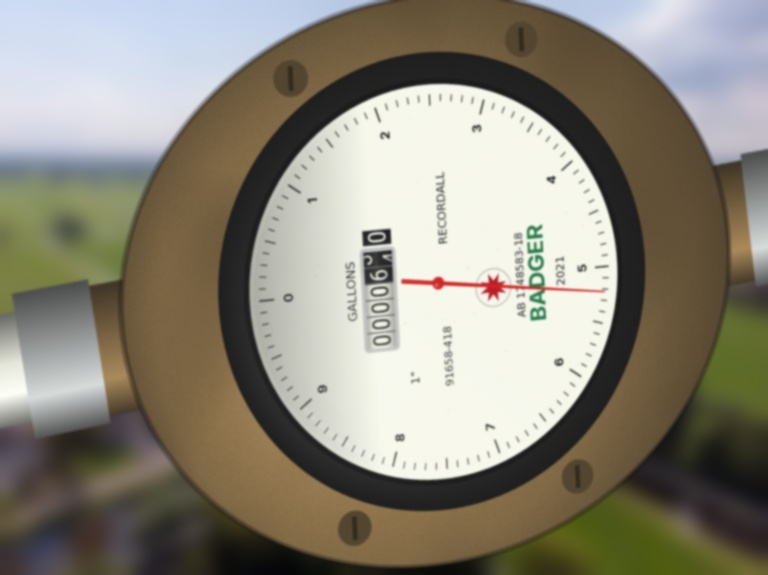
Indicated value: 635.2gal
